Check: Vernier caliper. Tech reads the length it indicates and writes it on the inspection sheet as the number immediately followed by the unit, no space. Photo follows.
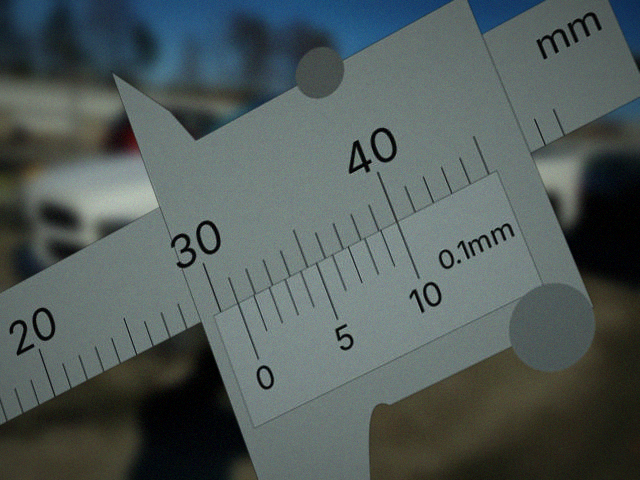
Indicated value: 31.0mm
